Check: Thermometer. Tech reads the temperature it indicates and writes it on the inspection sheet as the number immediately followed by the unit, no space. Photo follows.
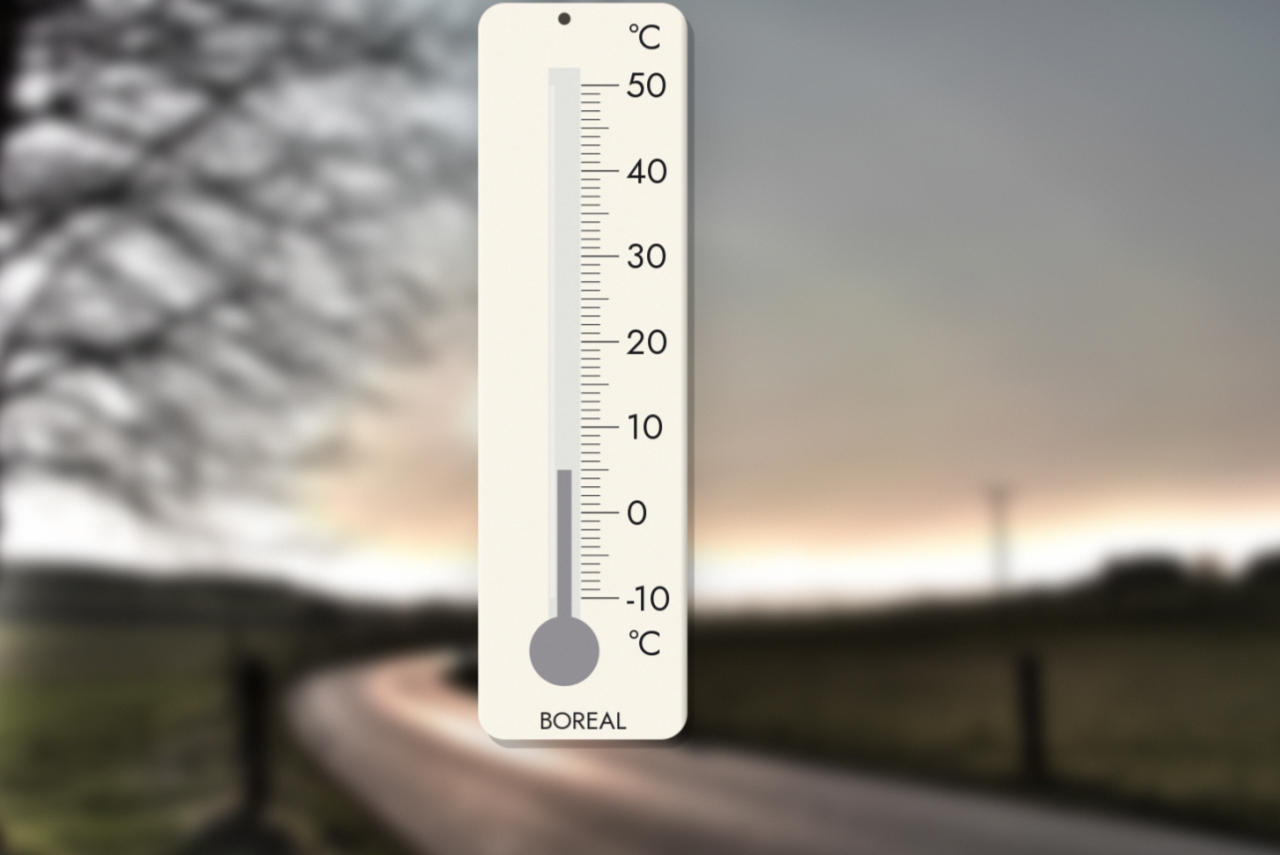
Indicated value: 5°C
